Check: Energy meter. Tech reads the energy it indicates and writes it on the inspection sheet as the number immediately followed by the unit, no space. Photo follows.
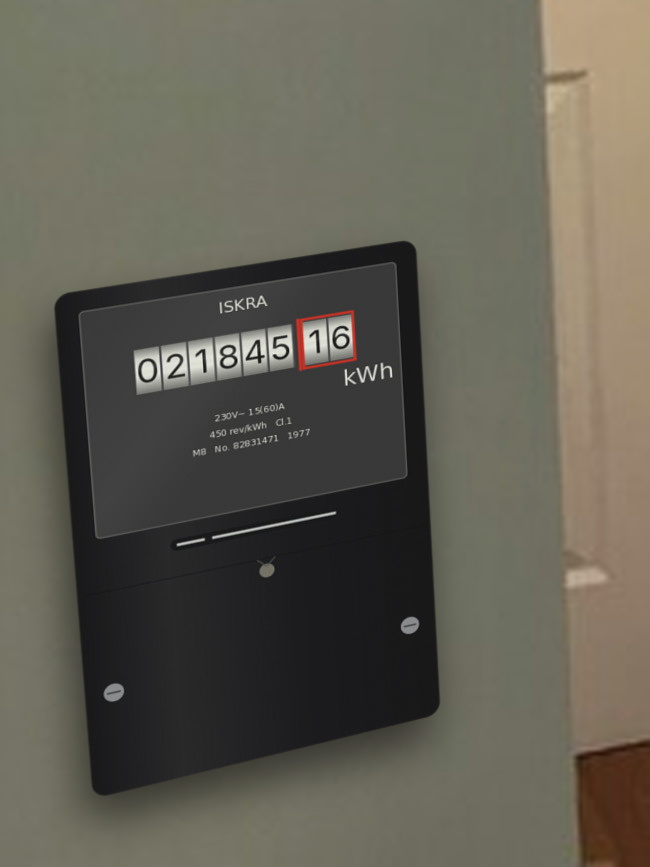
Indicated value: 21845.16kWh
